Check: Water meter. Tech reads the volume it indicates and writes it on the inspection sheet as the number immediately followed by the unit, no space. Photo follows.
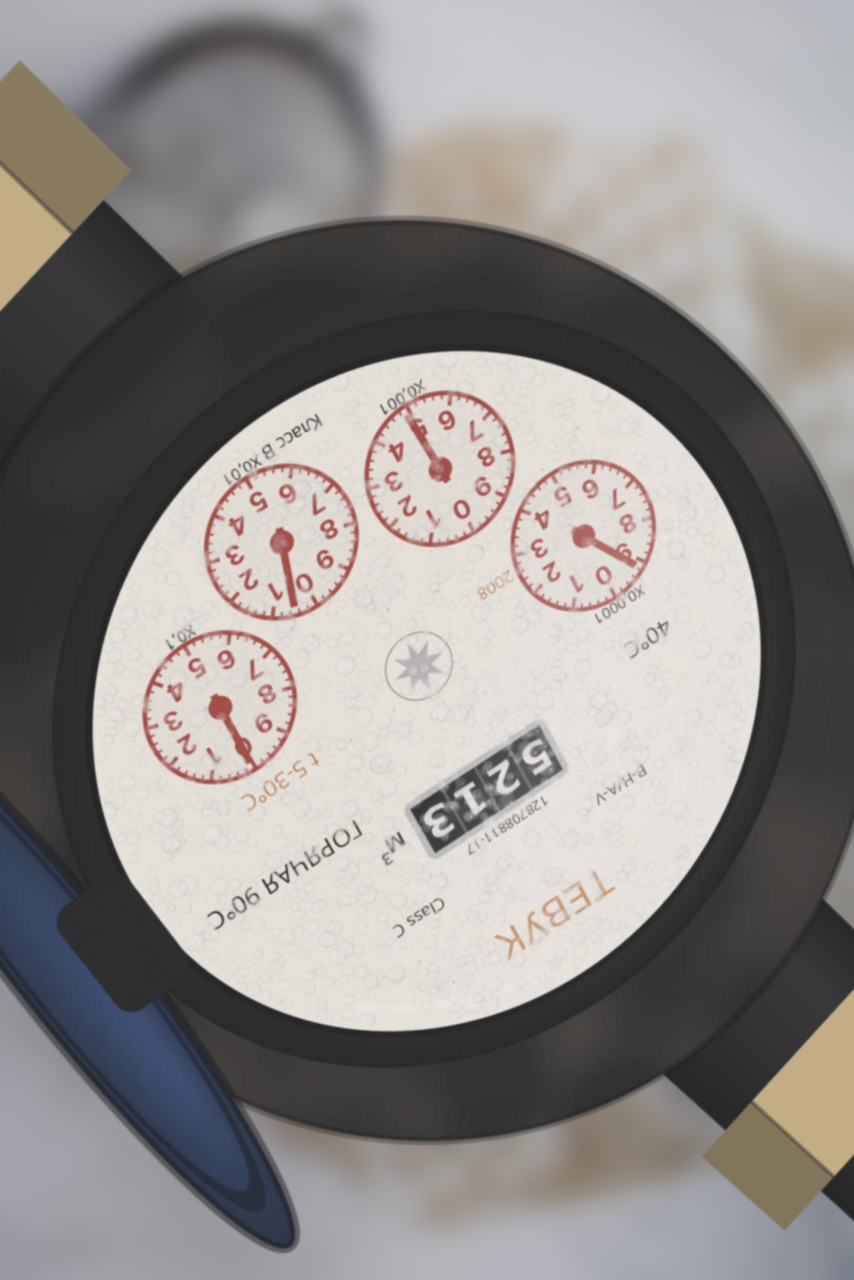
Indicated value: 5213.0049m³
